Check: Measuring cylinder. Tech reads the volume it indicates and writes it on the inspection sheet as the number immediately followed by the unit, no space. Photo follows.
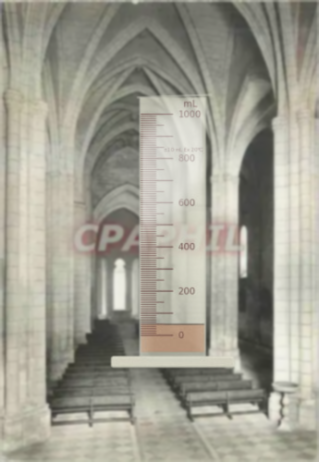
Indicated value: 50mL
